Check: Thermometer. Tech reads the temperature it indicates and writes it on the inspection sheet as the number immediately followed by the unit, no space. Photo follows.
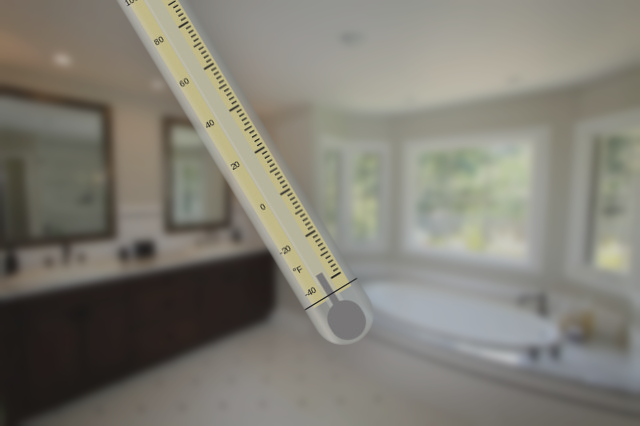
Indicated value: -36°F
